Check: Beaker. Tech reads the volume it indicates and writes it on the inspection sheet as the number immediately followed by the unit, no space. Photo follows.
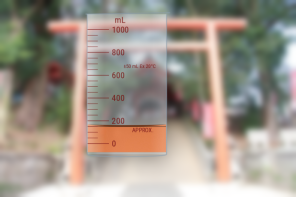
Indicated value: 150mL
